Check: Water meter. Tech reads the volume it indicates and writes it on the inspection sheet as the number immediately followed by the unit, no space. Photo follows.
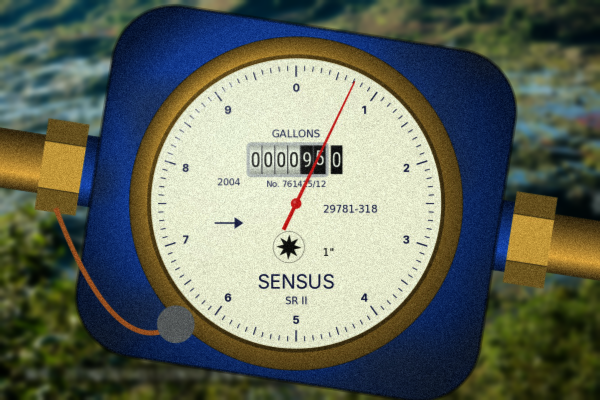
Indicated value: 950.7gal
